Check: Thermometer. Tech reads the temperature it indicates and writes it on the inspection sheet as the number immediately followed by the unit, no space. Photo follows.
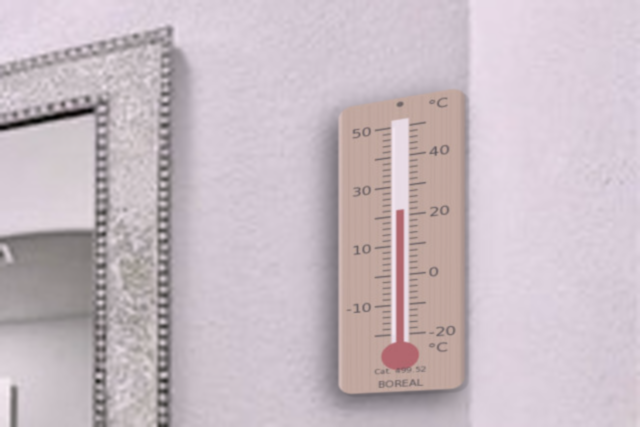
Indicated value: 22°C
